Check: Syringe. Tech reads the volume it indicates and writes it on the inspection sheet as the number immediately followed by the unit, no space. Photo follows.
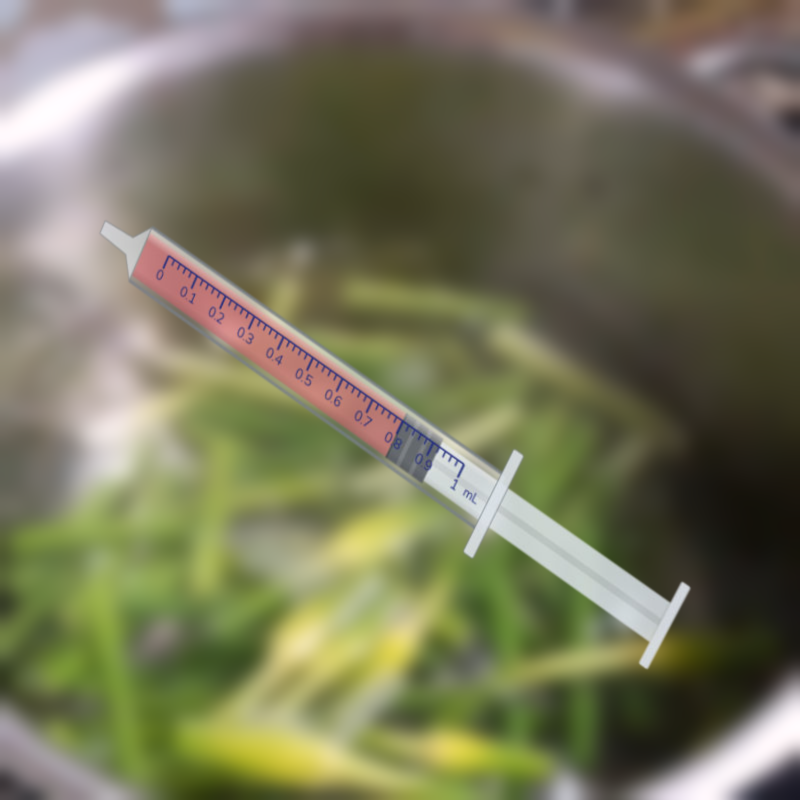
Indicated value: 0.8mL
